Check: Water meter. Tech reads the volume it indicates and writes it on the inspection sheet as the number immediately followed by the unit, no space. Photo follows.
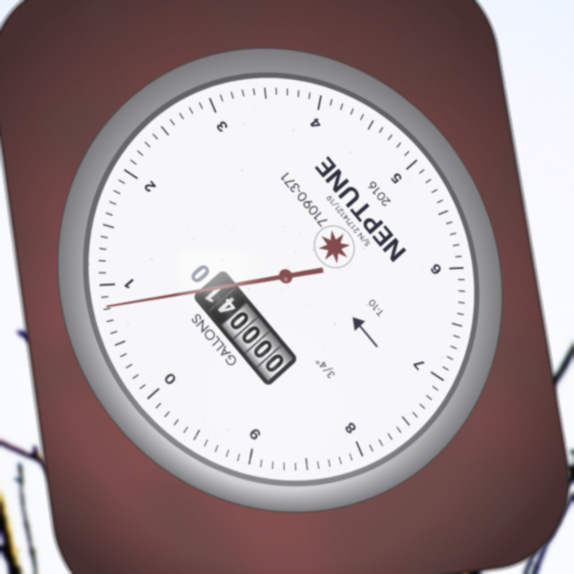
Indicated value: 410.8gal
